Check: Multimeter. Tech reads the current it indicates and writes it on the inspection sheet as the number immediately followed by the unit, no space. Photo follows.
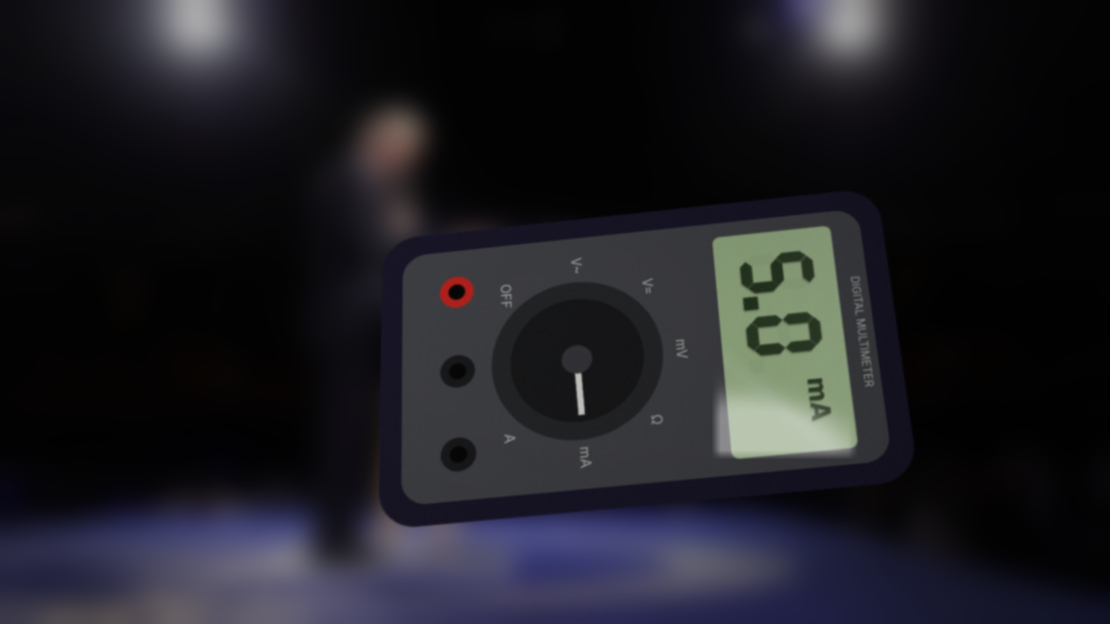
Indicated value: 5.0mA
